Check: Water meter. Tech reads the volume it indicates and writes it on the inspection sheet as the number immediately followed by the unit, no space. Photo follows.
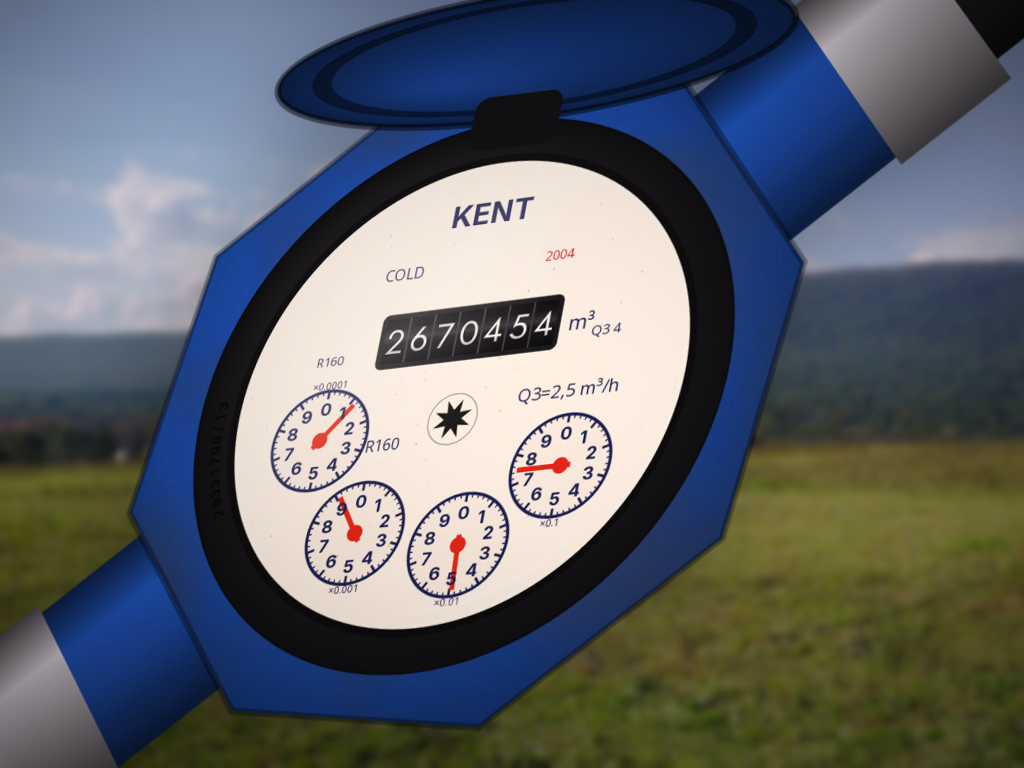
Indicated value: 2670454.7491m³
